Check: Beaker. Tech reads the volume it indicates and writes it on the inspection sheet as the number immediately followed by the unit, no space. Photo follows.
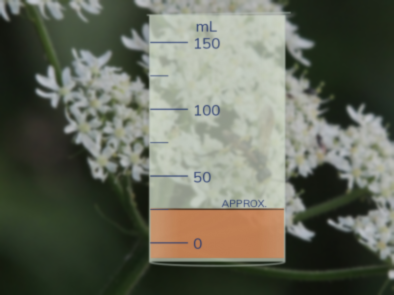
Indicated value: 25mL
